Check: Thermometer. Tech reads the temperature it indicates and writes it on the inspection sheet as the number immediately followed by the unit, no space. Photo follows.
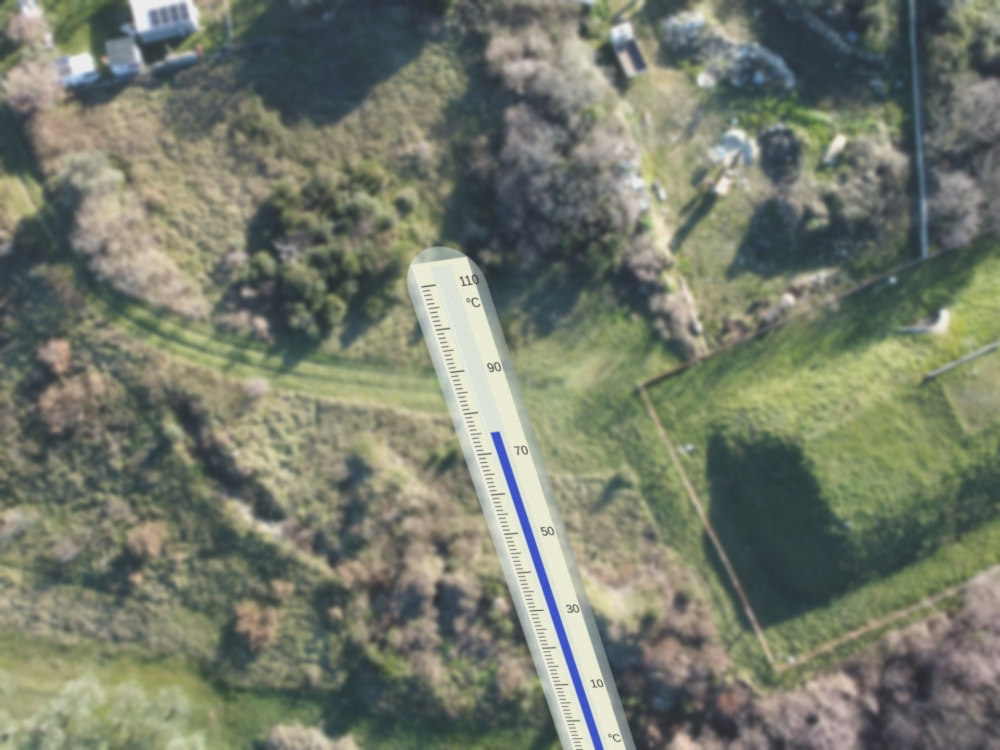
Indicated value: 75°C
